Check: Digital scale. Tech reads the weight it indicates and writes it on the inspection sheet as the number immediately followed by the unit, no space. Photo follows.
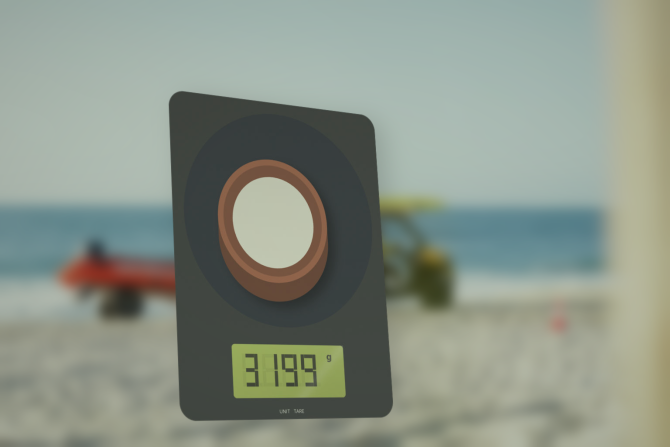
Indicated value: 3199g
